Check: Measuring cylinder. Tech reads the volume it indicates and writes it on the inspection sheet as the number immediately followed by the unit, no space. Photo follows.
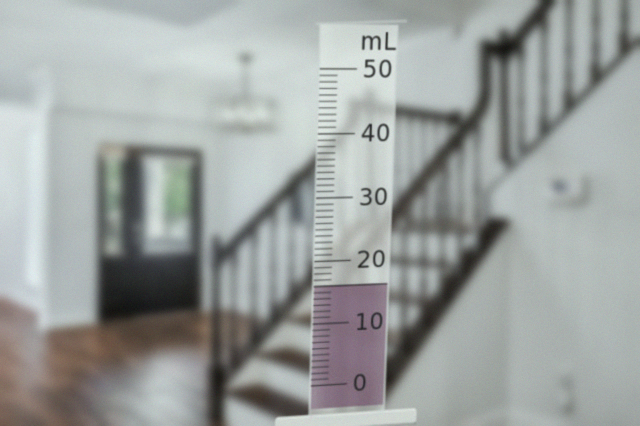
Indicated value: 16mL
